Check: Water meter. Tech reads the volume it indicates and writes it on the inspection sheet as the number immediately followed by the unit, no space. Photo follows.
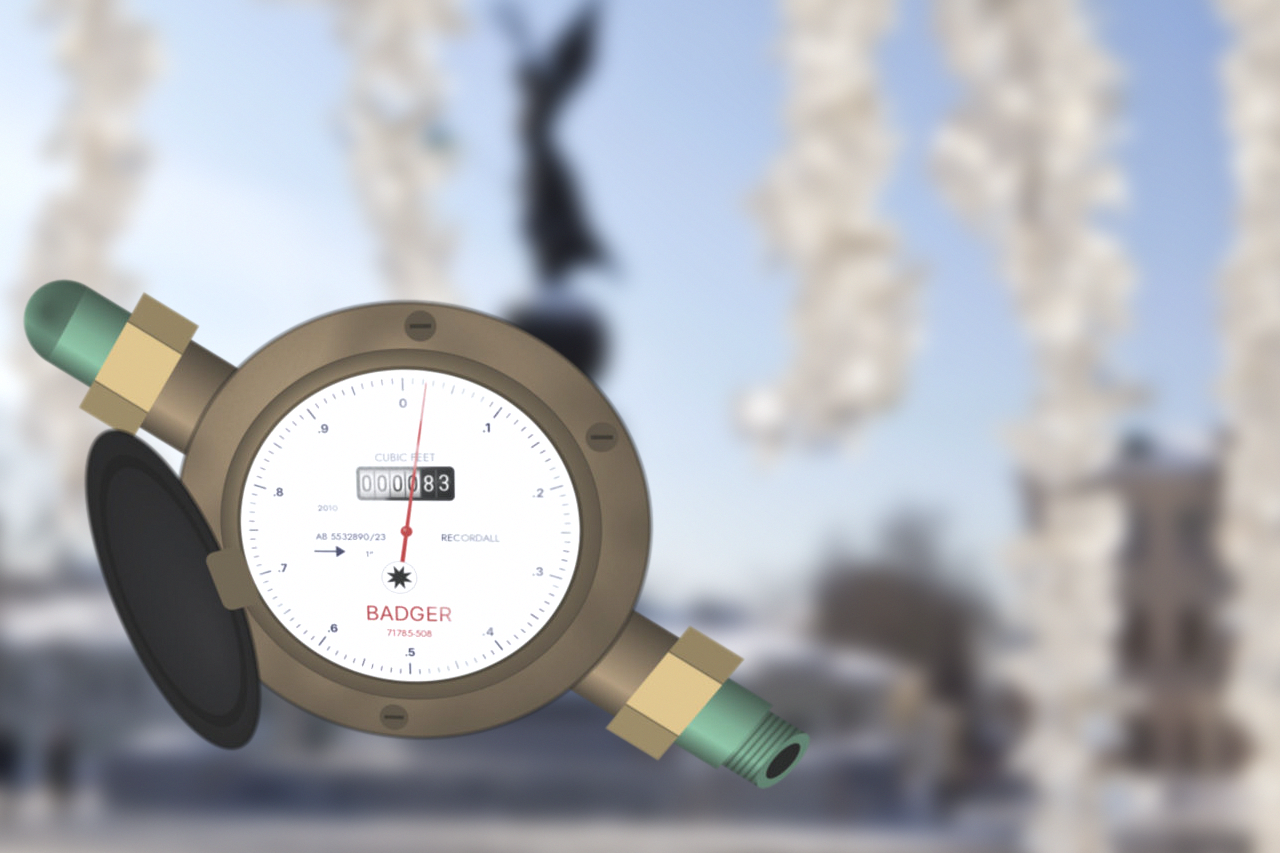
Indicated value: 83.02ft³
